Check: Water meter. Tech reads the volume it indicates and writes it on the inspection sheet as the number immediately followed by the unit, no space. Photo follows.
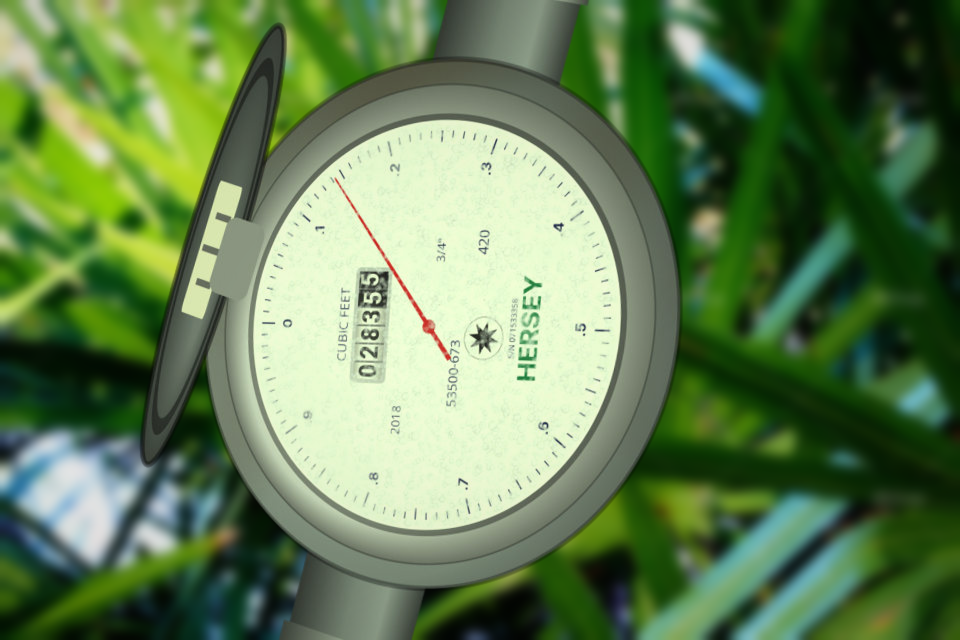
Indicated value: 28355.14ft³
